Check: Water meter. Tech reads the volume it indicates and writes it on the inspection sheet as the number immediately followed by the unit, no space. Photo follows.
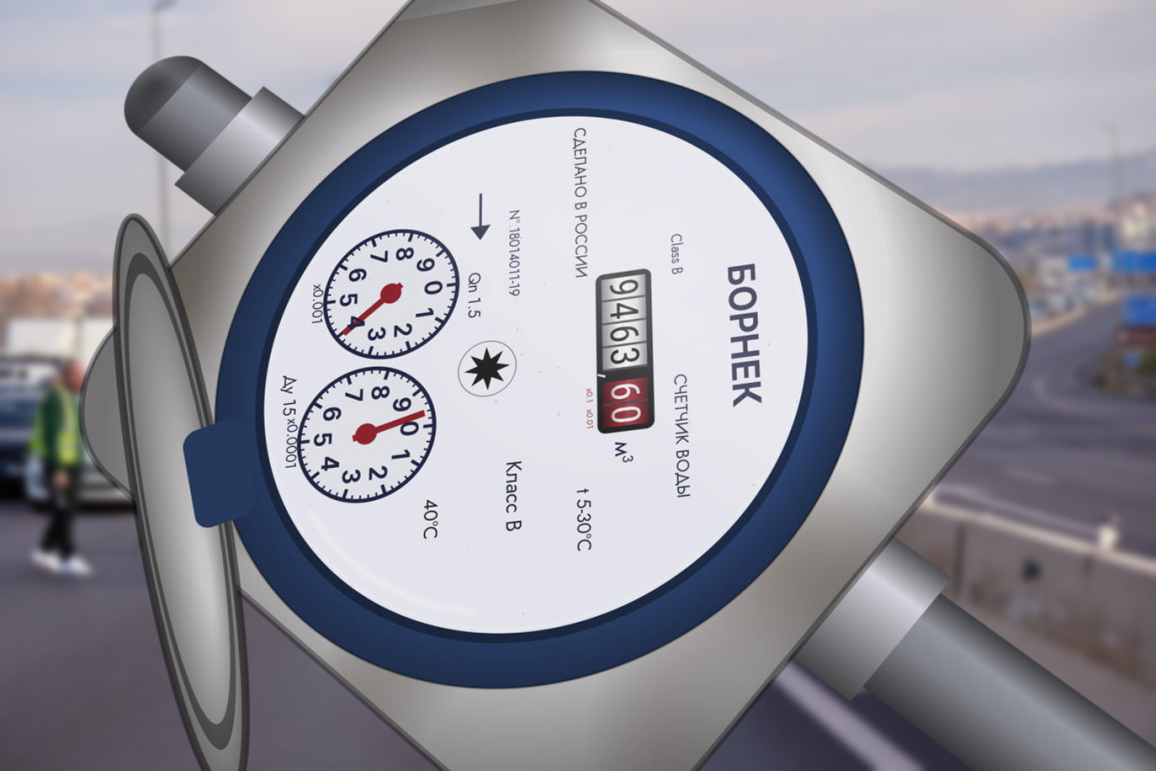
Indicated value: 9463.6039m³
